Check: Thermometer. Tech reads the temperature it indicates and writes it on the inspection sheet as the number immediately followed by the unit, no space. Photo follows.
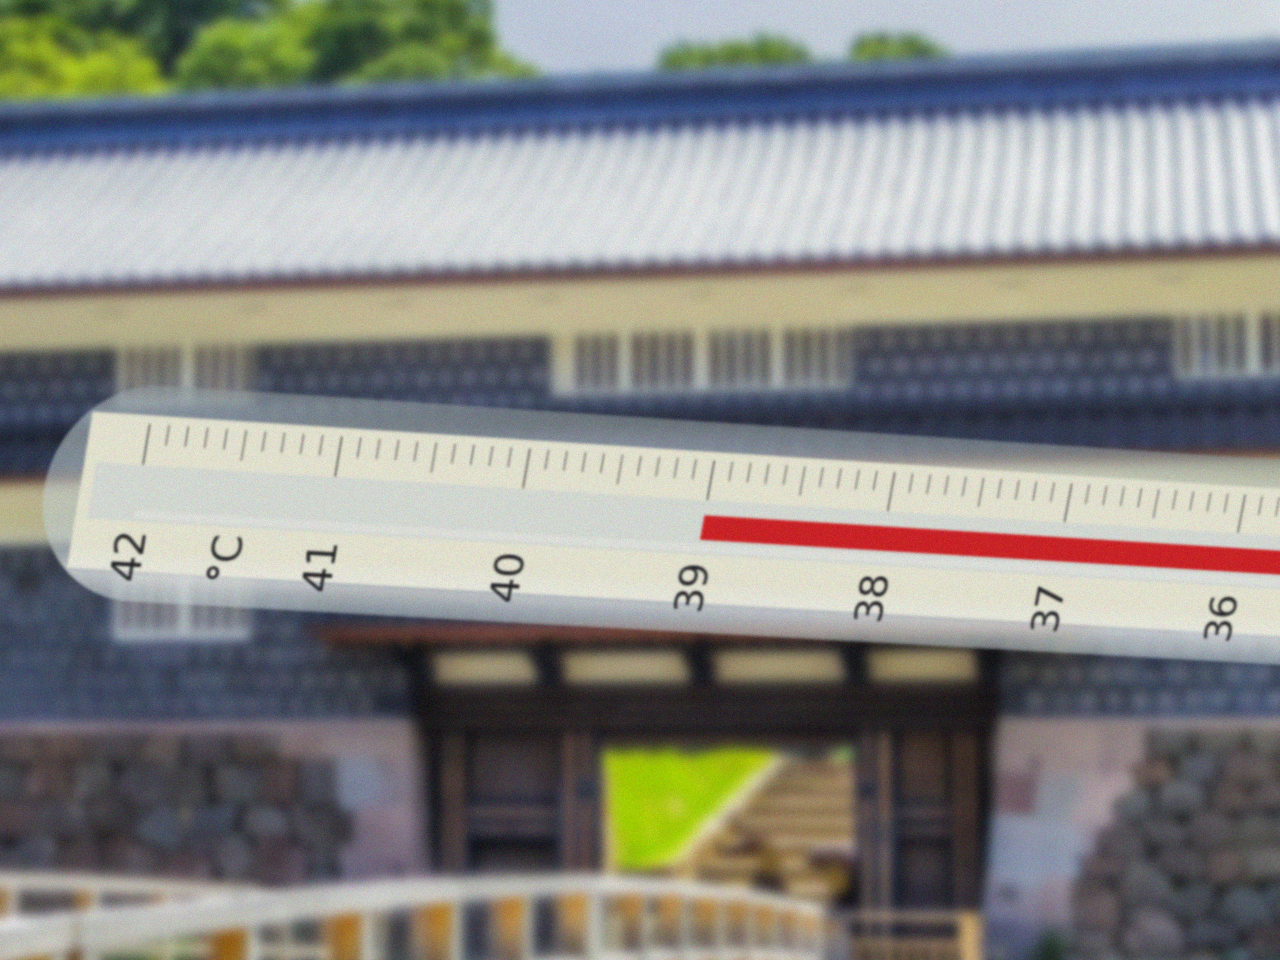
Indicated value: 39°C
